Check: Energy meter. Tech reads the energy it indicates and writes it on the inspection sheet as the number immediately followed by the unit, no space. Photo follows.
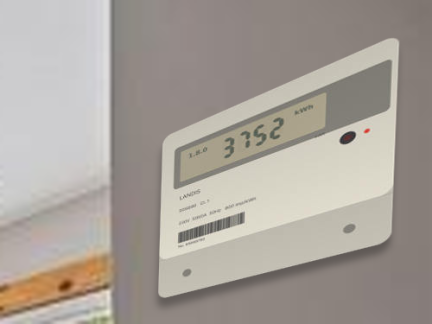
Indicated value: 3752kWh
